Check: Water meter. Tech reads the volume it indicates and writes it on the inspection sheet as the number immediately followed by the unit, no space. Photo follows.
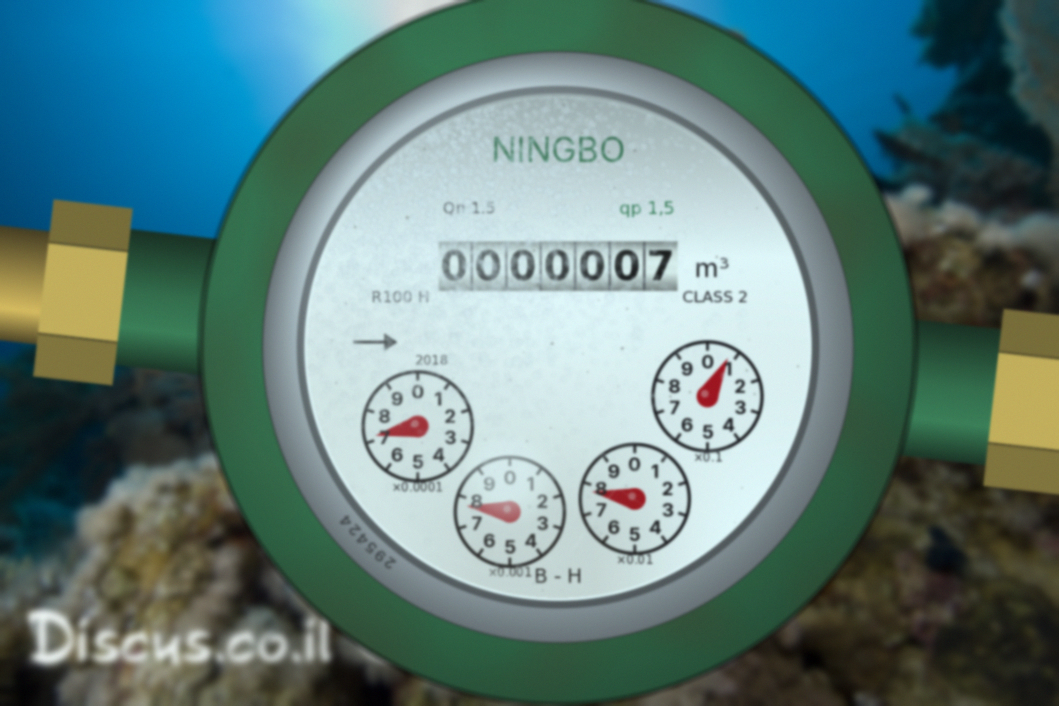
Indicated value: 7.0777m³
